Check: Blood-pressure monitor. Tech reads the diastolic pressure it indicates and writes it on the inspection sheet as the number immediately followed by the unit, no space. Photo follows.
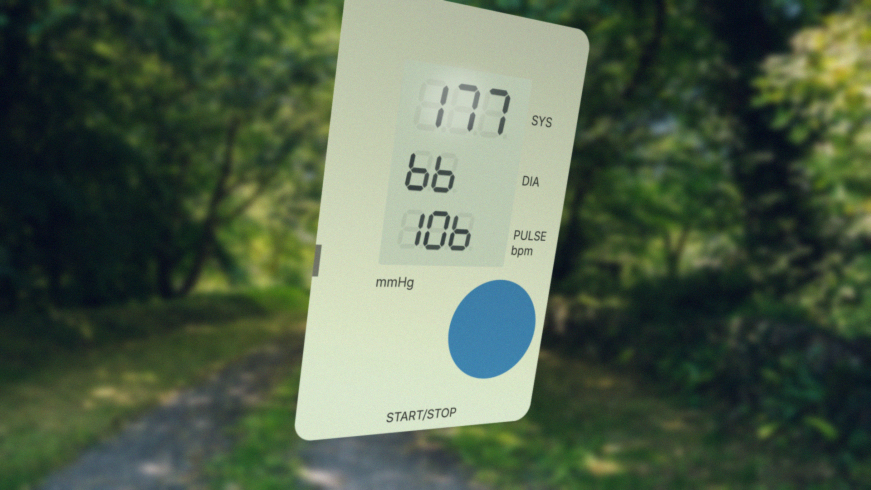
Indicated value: 66mmHg
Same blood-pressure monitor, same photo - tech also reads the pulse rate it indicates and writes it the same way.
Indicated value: 106bpm
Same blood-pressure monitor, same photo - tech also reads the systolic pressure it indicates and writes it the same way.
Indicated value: 177mmHg
